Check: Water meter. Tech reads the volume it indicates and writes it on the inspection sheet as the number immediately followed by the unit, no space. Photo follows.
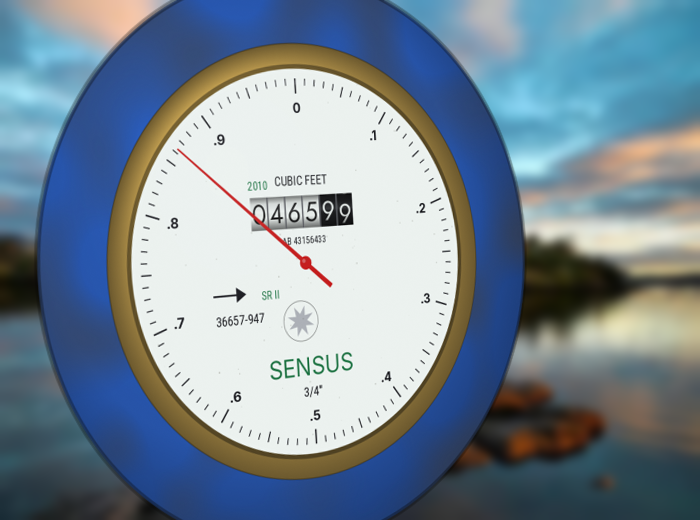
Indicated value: 46598.86ft³
